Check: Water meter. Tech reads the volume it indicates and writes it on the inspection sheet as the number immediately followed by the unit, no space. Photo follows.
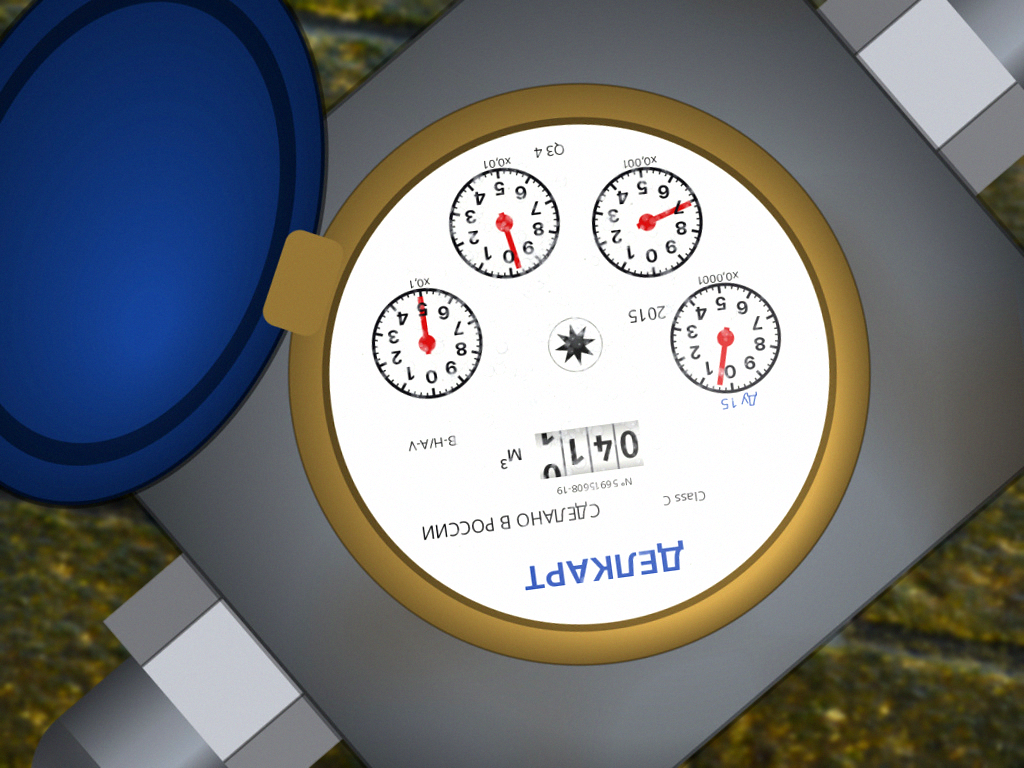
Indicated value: 410.4970m³
